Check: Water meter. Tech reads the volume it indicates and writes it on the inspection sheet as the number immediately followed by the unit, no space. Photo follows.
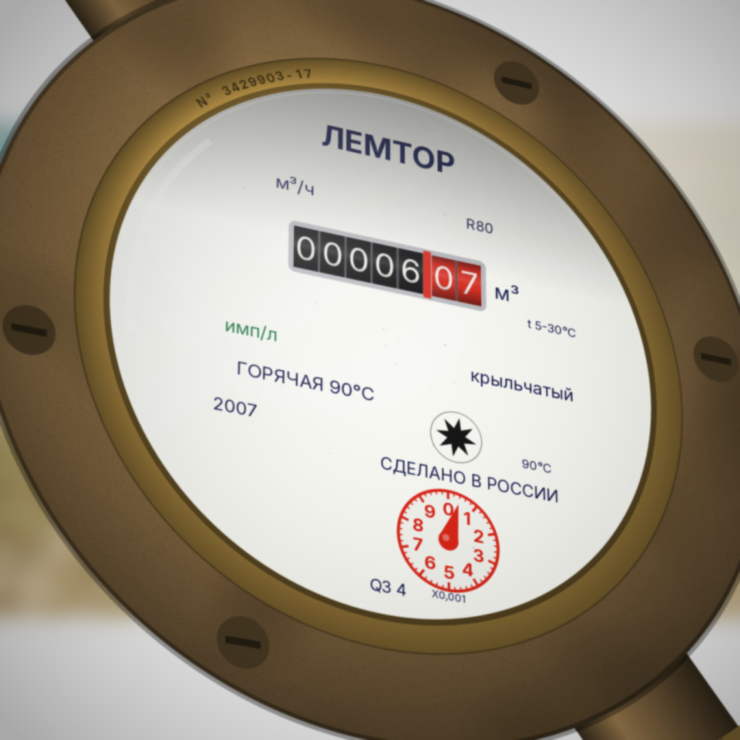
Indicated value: 6.070m³
